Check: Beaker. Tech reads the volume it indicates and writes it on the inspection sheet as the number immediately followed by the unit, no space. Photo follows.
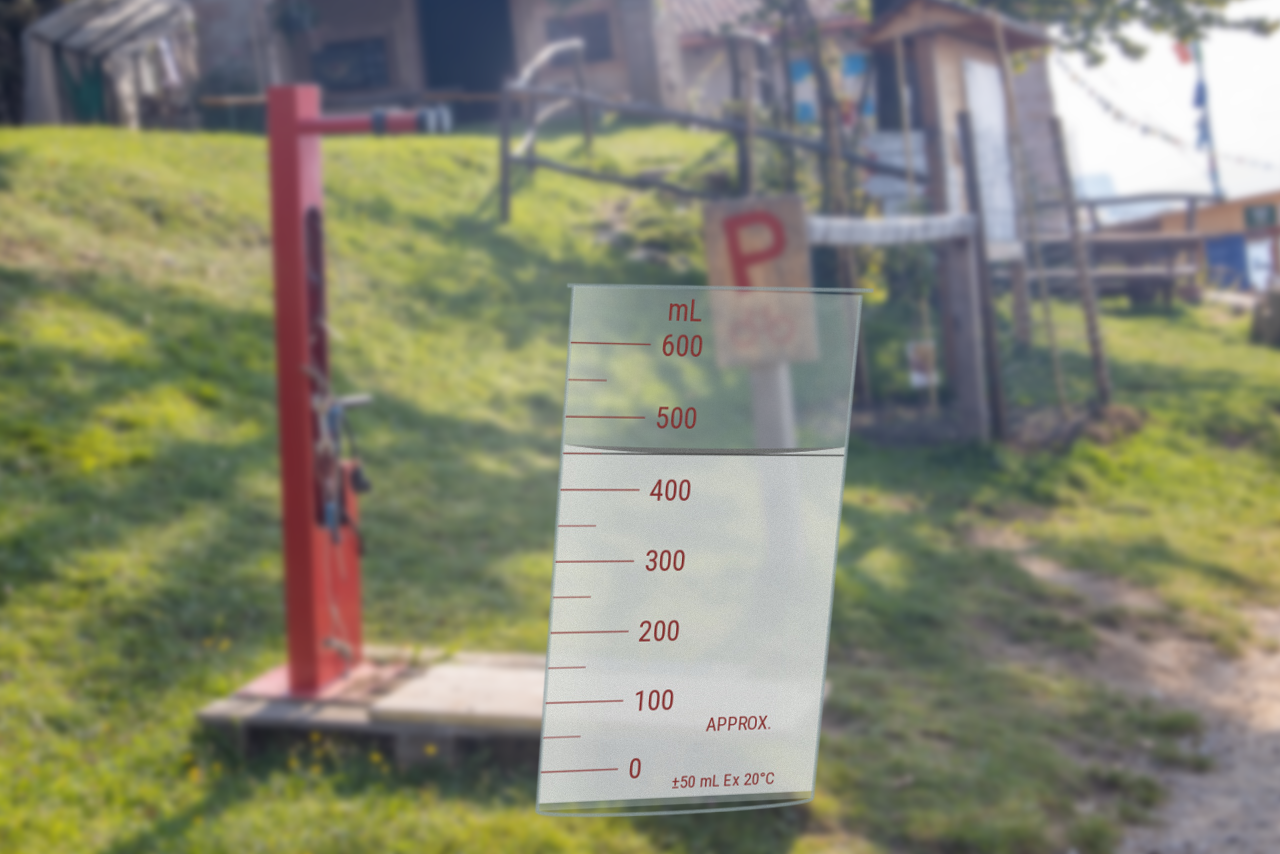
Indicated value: 450mL
